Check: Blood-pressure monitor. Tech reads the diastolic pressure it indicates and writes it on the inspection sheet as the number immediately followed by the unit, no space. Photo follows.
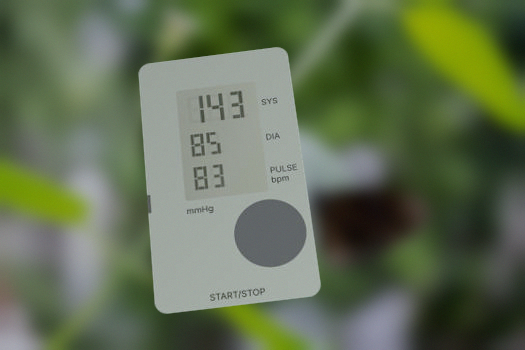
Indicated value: 85mmHg
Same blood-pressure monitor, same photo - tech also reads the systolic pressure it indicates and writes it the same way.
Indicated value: 143mmHg
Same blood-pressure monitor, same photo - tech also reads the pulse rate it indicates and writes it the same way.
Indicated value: 83bpm
